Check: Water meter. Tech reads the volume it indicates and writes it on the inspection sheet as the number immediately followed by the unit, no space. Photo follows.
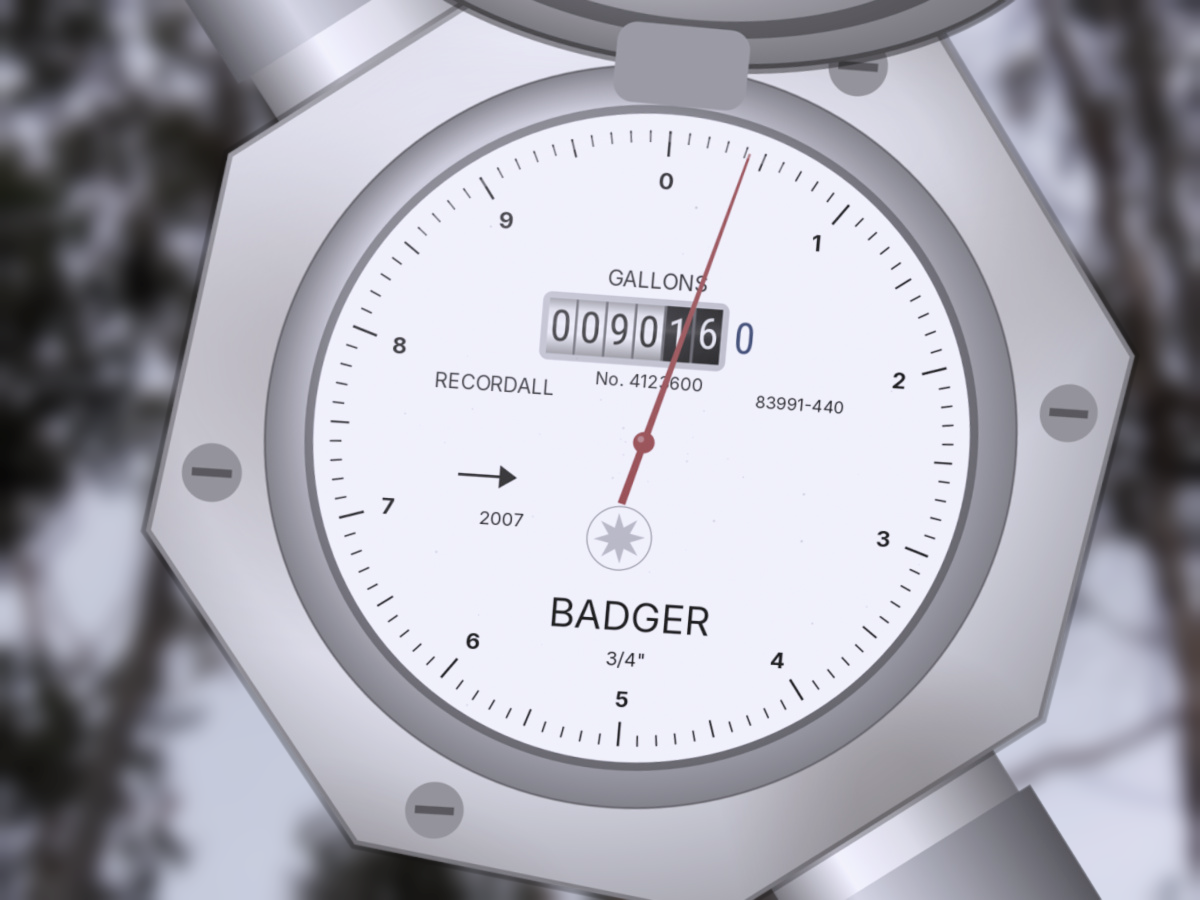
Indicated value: 90160.4gal
